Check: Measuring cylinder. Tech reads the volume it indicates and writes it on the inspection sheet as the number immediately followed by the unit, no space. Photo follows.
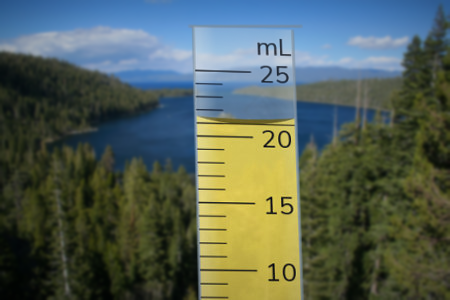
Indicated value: 21mL
